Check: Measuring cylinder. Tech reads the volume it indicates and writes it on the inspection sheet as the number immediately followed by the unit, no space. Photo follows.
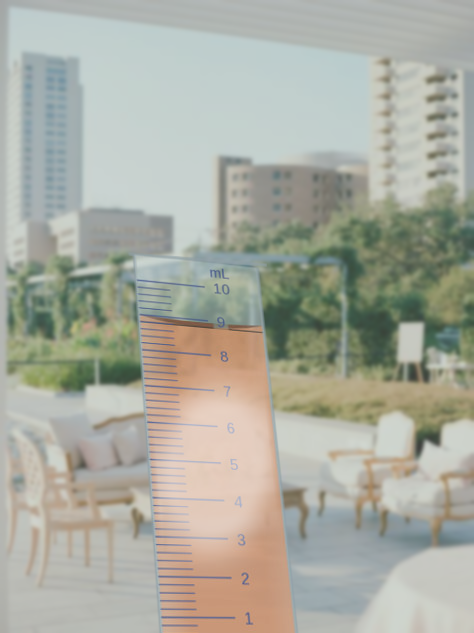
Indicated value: 8.8mL
